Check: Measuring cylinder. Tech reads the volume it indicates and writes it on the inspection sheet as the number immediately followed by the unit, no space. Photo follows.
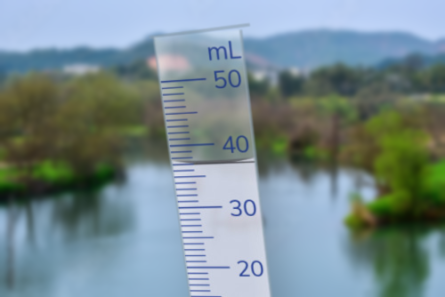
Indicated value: 37mL
